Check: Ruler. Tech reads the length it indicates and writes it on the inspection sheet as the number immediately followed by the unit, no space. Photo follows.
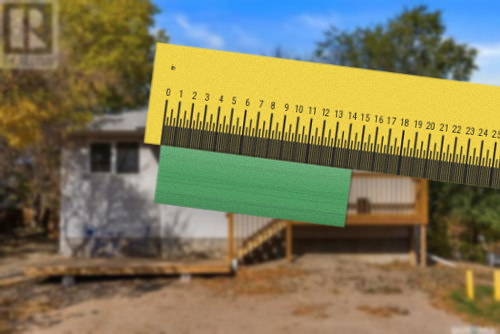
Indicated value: 14.5in
